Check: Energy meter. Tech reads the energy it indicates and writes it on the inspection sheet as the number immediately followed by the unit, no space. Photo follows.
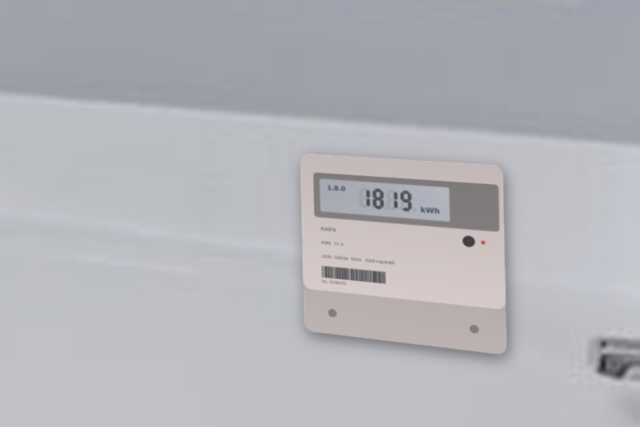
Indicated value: 1819kWh
